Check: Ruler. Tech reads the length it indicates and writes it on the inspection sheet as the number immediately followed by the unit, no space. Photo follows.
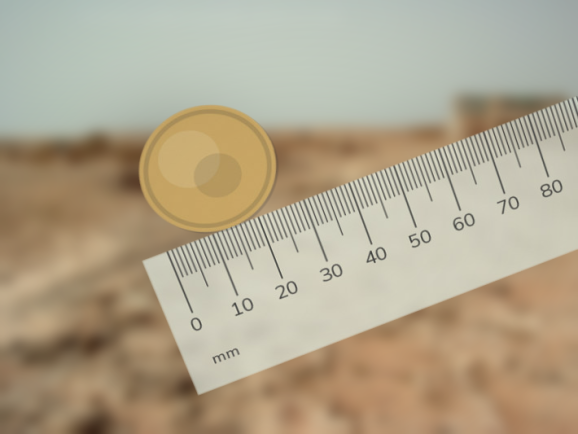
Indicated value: 28mm
